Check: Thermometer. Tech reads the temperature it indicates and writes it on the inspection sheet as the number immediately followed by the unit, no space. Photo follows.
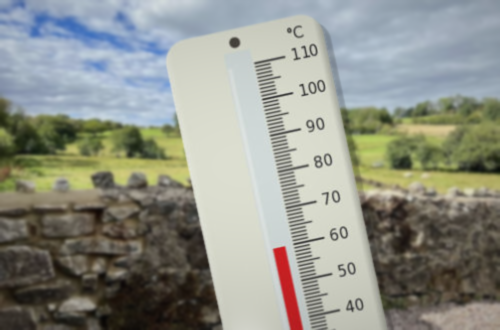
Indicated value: 60°C
